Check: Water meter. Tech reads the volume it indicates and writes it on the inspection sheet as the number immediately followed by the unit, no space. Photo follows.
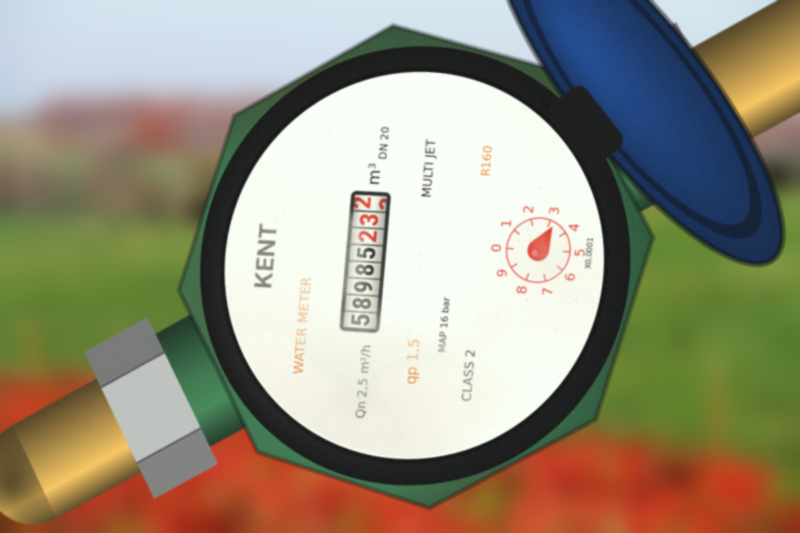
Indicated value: 58985.2323m³
